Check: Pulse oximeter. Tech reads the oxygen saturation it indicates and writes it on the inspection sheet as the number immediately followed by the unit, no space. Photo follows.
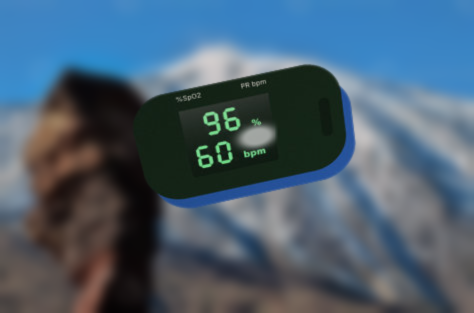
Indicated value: 96%
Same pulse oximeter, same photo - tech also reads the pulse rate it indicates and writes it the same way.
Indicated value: 60bpm
